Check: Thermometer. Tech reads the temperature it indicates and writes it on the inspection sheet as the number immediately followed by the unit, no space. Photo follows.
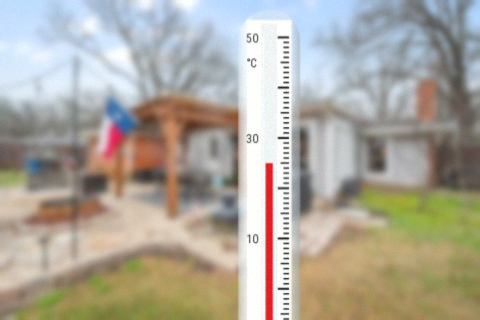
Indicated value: 25°C
